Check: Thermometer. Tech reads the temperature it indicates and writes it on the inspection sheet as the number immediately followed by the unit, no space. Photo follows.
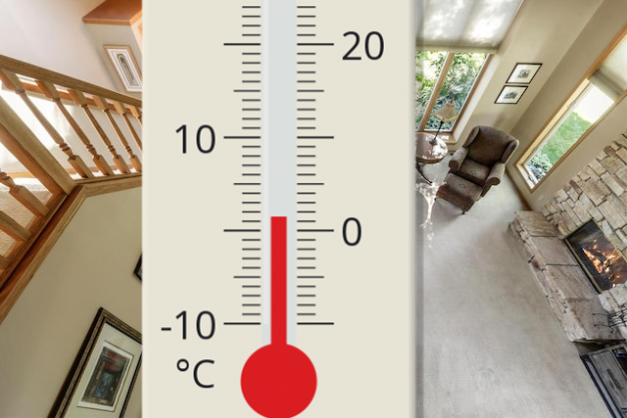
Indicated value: 1.5°C
